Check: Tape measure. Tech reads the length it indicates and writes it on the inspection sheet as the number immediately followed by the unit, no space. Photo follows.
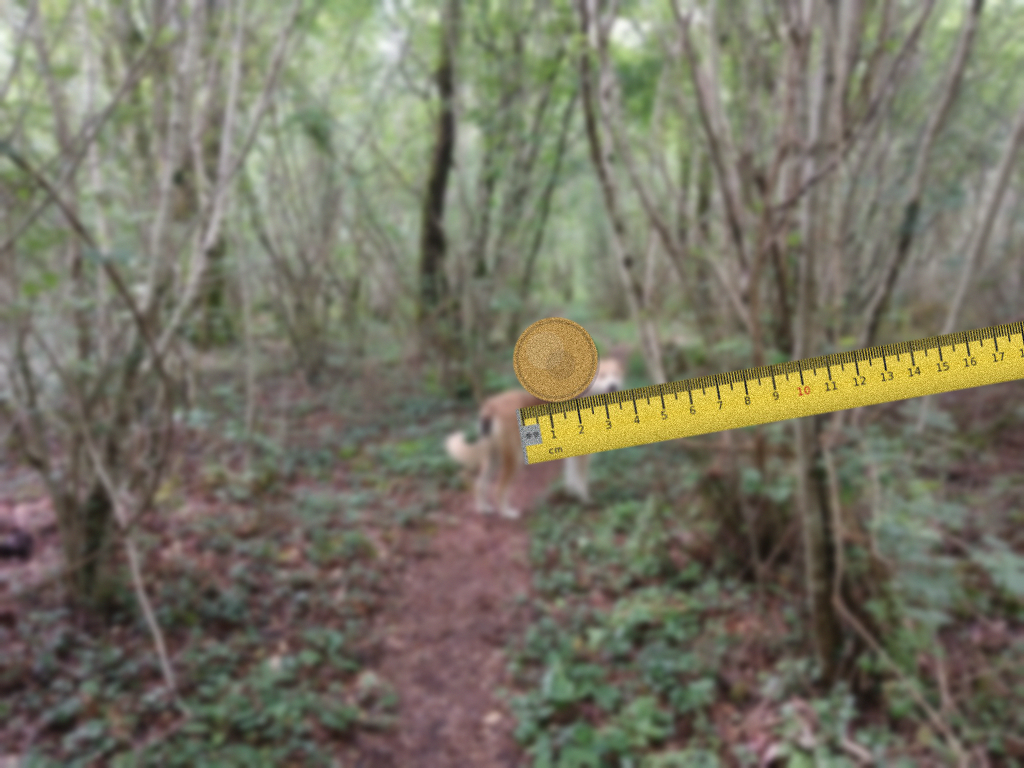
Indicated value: 3cm
